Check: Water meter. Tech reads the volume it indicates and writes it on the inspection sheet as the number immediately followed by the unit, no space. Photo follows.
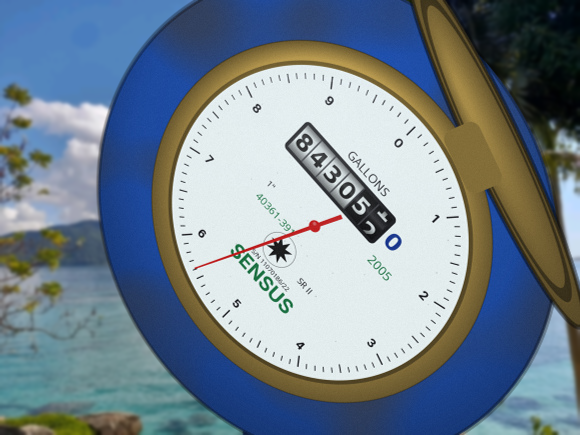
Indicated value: 8430515.6gal
